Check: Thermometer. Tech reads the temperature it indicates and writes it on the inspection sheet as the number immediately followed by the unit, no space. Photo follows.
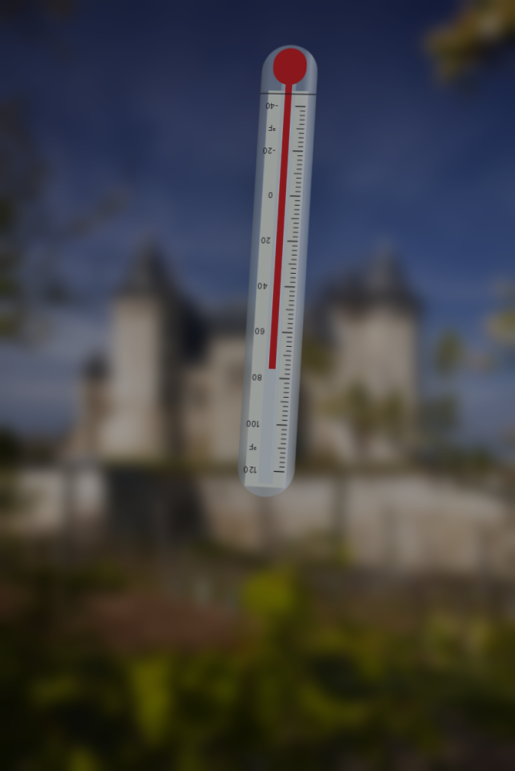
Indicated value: 76°F
